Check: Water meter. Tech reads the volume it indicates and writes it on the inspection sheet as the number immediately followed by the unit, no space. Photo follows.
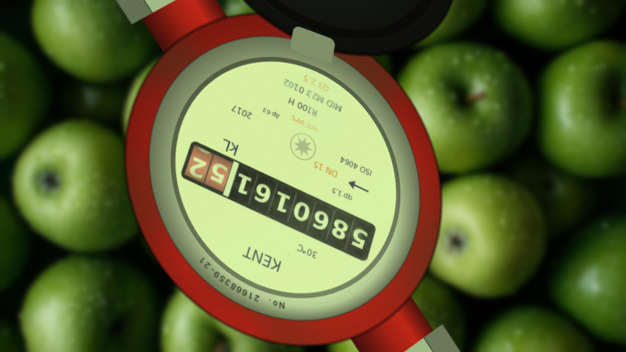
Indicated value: 5860161.52kL
